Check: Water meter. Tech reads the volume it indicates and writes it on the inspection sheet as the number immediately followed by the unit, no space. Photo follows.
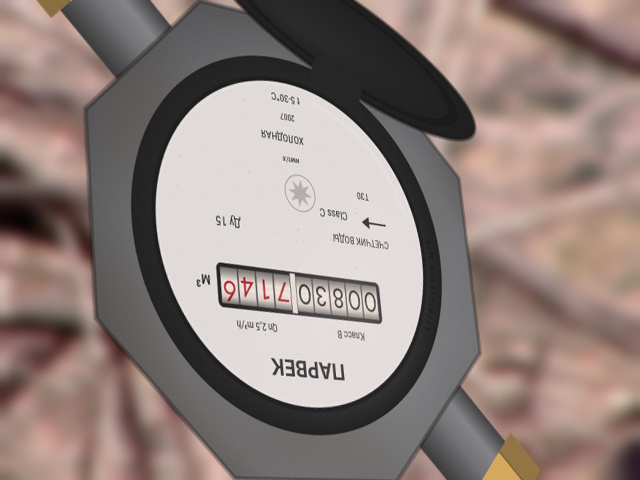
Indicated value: 830.7146m³
